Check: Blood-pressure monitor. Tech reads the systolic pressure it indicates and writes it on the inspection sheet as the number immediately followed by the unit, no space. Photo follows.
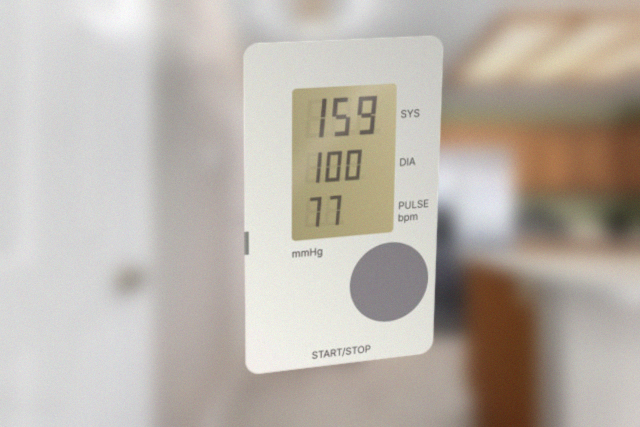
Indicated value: 159mmHg
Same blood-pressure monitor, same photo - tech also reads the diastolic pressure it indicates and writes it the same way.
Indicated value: 100mmHg
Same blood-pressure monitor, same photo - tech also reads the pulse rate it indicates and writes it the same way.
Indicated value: 77bpm
